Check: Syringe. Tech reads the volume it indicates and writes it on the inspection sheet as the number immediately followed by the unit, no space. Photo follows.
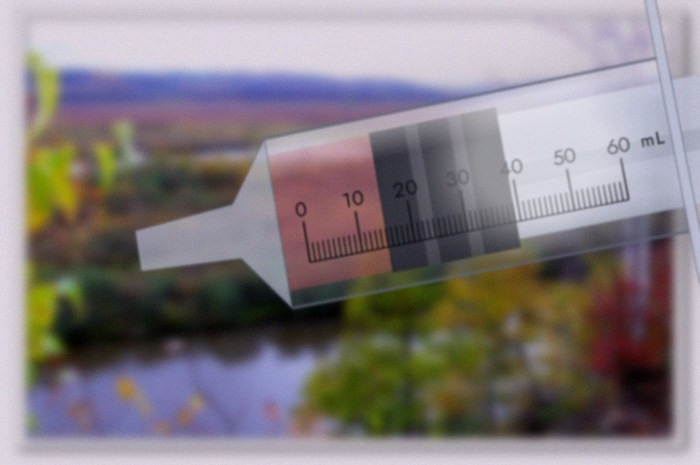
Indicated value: 15mL
